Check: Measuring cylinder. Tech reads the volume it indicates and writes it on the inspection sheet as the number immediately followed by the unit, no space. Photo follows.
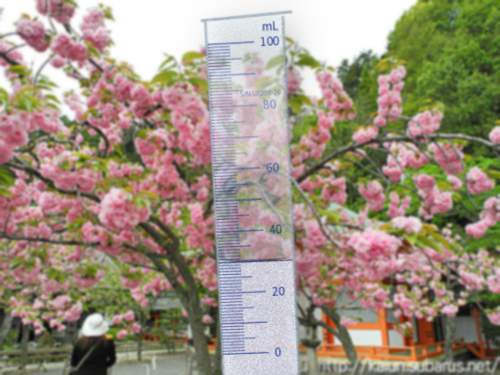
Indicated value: 30mL
